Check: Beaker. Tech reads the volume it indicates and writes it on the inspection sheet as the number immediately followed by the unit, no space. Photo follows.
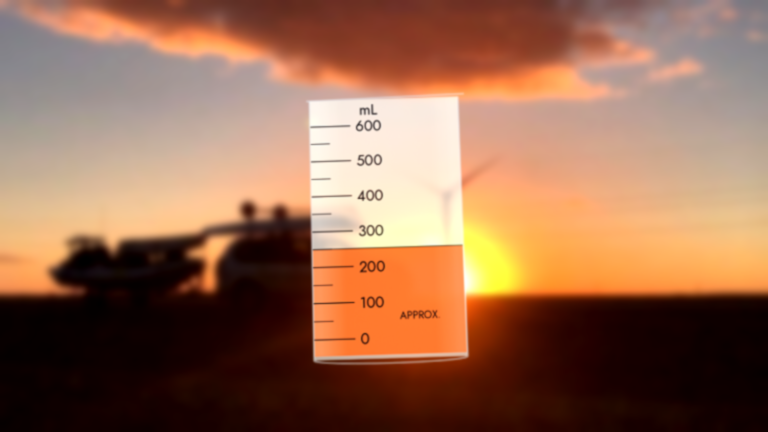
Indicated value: 250mL
